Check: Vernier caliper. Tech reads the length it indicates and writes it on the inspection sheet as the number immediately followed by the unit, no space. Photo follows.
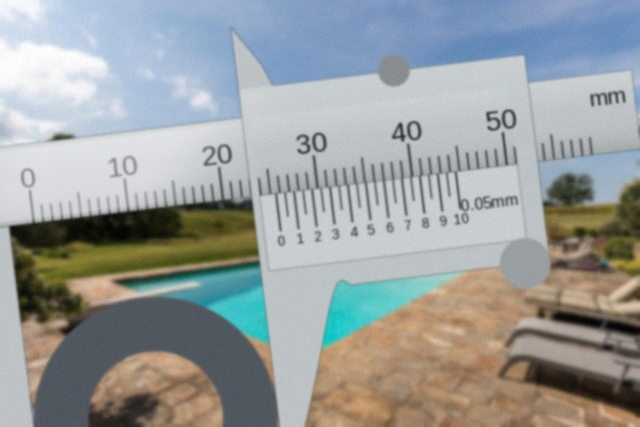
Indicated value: 25.6mm
